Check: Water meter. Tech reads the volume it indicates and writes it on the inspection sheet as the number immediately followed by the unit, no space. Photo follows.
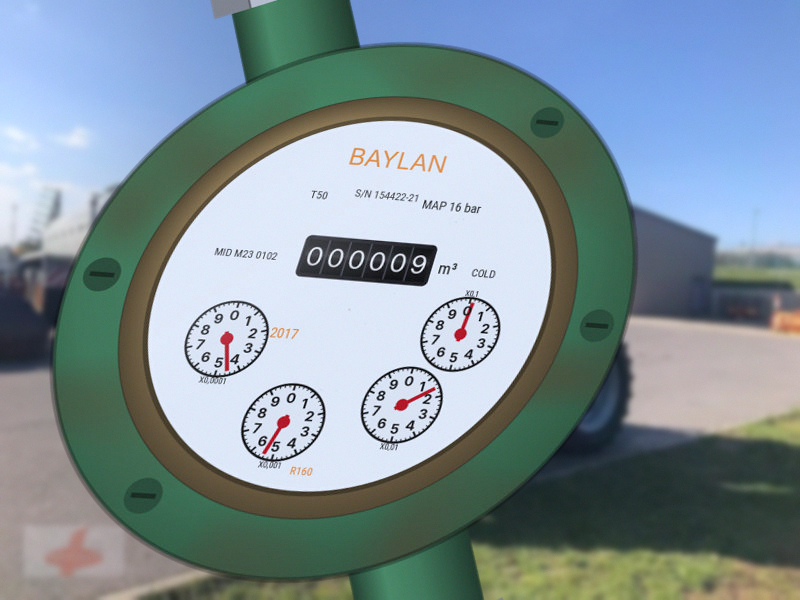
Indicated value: 9.0154m³
